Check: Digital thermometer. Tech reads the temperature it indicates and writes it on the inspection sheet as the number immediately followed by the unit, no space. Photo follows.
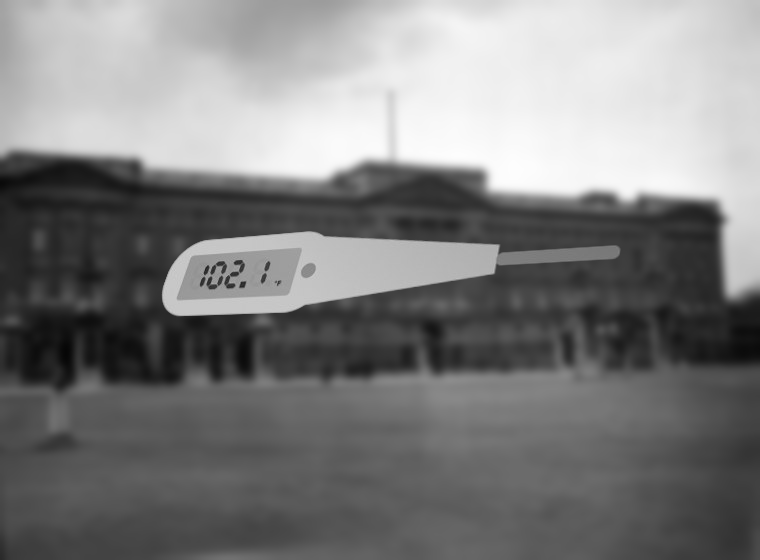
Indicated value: 102.1°F
